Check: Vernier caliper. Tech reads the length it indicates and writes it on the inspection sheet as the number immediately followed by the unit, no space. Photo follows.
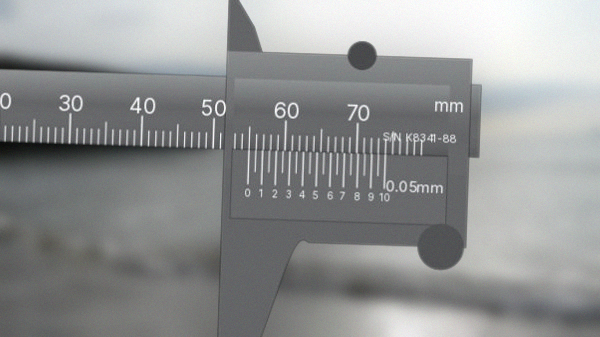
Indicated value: 55.0mm
